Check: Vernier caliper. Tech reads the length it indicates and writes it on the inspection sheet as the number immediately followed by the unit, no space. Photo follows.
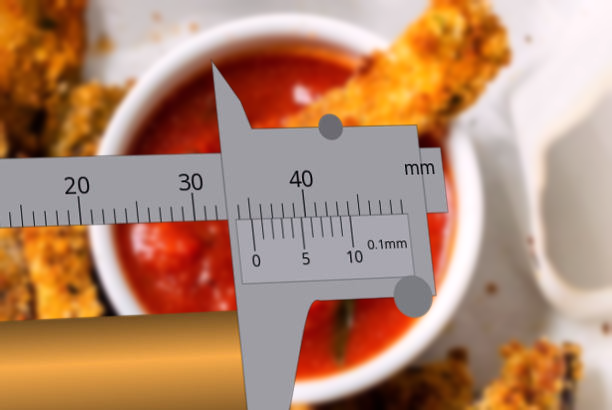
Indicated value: 35.1mm
